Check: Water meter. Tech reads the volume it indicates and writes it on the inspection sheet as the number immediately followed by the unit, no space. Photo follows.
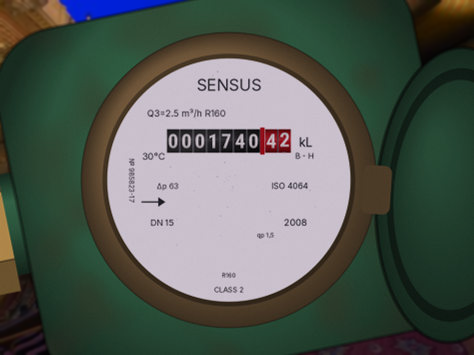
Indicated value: 1740.42kL
